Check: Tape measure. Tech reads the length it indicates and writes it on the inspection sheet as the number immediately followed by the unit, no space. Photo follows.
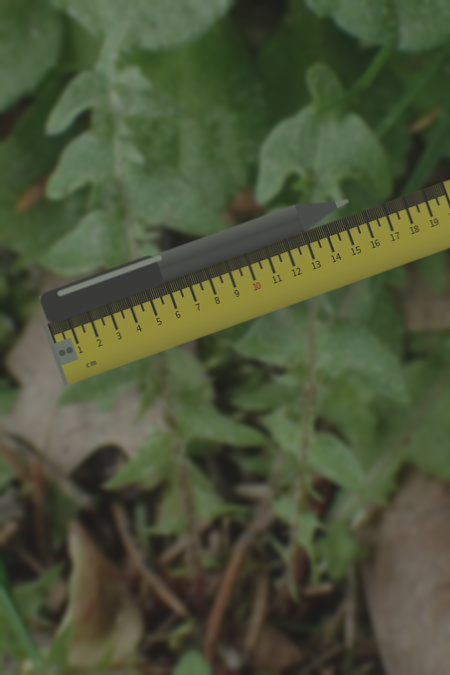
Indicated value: 15.5cm
